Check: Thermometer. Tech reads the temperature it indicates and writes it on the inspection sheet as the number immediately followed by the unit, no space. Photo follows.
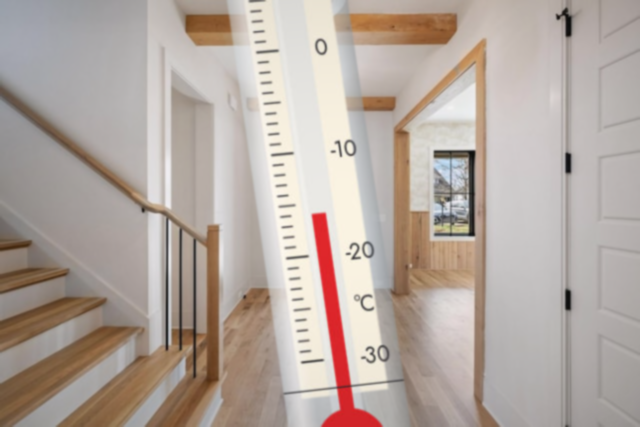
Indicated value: -16°C
